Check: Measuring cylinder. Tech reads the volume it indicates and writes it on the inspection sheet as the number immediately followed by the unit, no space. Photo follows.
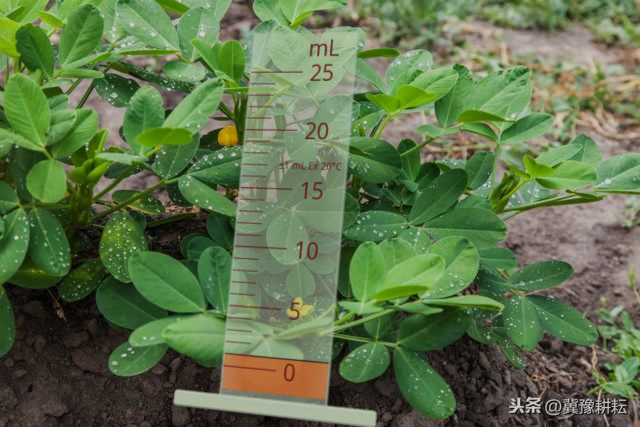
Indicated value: 1mL
